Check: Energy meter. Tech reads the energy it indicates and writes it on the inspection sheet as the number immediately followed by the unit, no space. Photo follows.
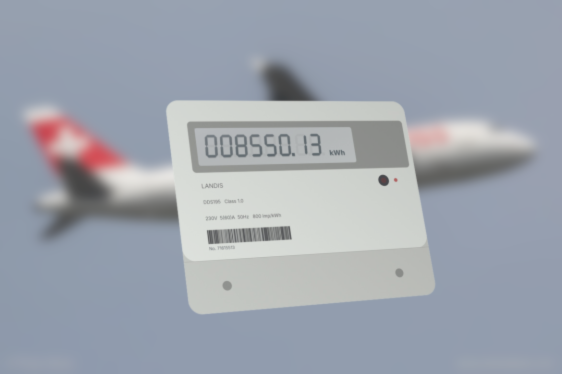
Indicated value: 8550.13kWh
